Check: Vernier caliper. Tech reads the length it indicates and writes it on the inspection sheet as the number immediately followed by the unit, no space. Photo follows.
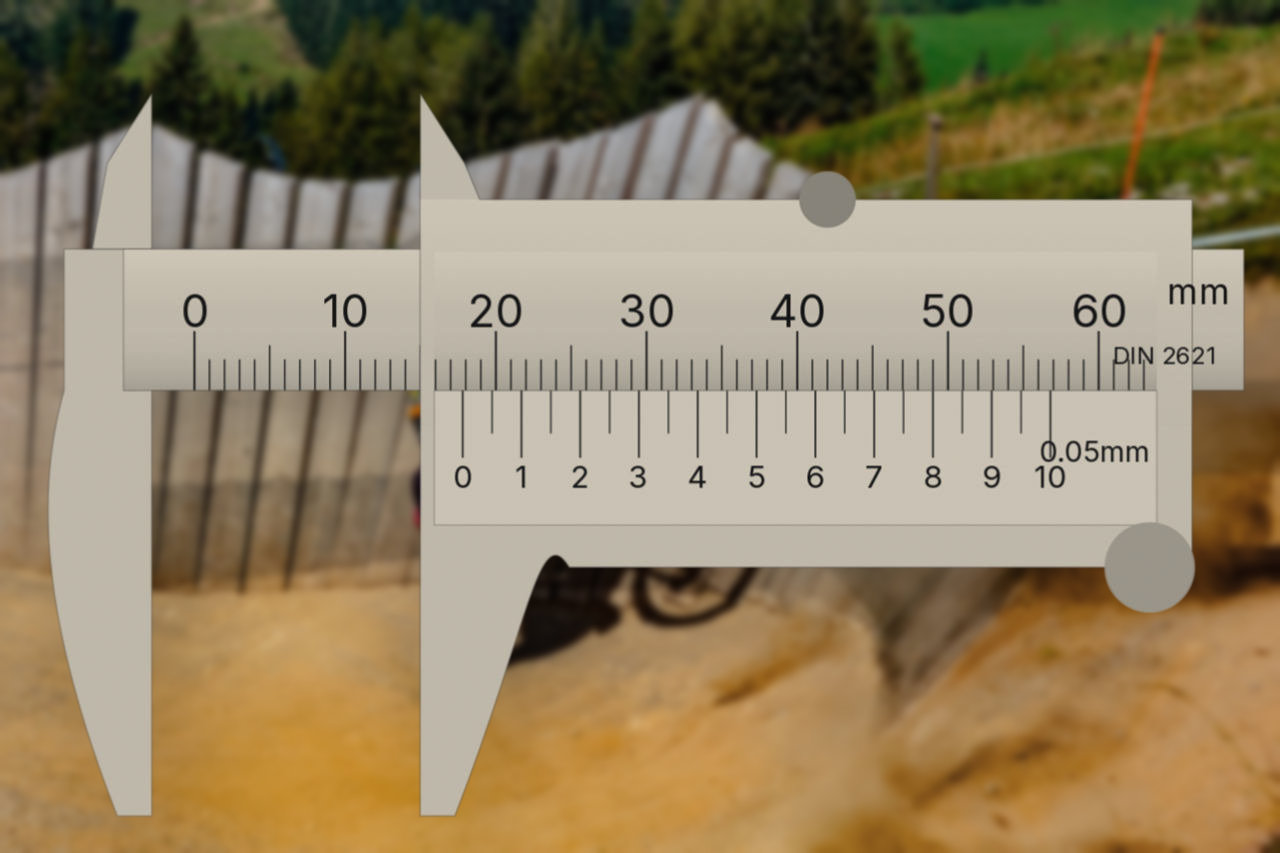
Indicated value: 17.8mm
